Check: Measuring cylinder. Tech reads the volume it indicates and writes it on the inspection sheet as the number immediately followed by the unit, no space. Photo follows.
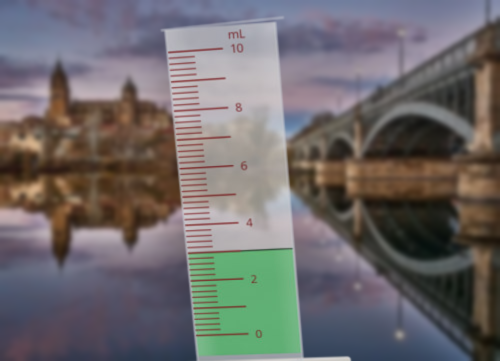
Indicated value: 3mL
